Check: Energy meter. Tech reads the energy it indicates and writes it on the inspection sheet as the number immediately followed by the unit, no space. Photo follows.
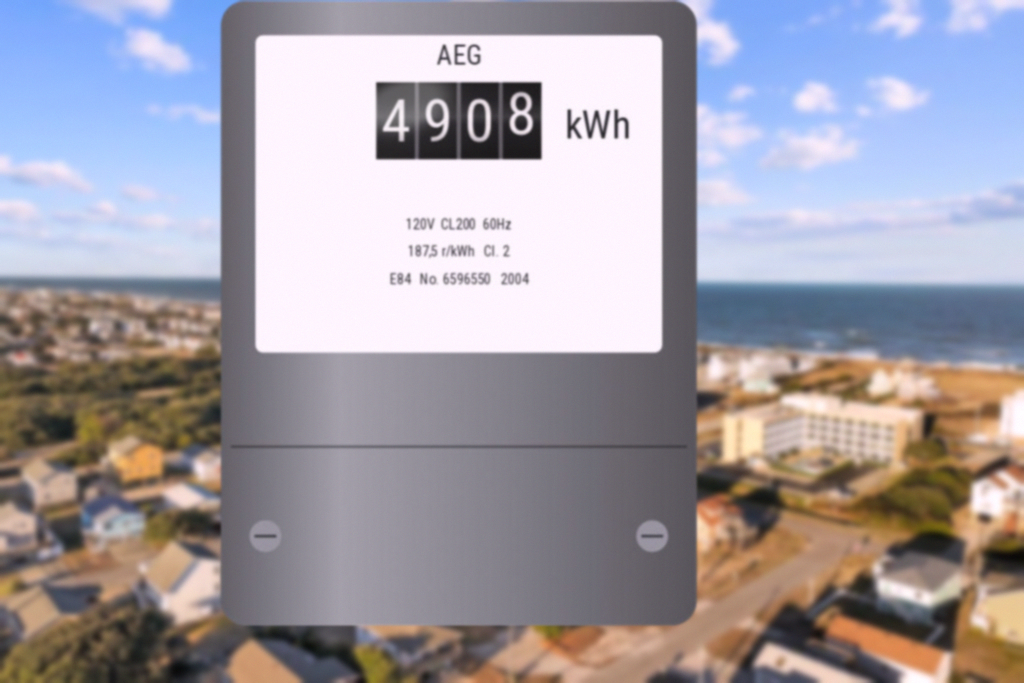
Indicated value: 4908kWh
